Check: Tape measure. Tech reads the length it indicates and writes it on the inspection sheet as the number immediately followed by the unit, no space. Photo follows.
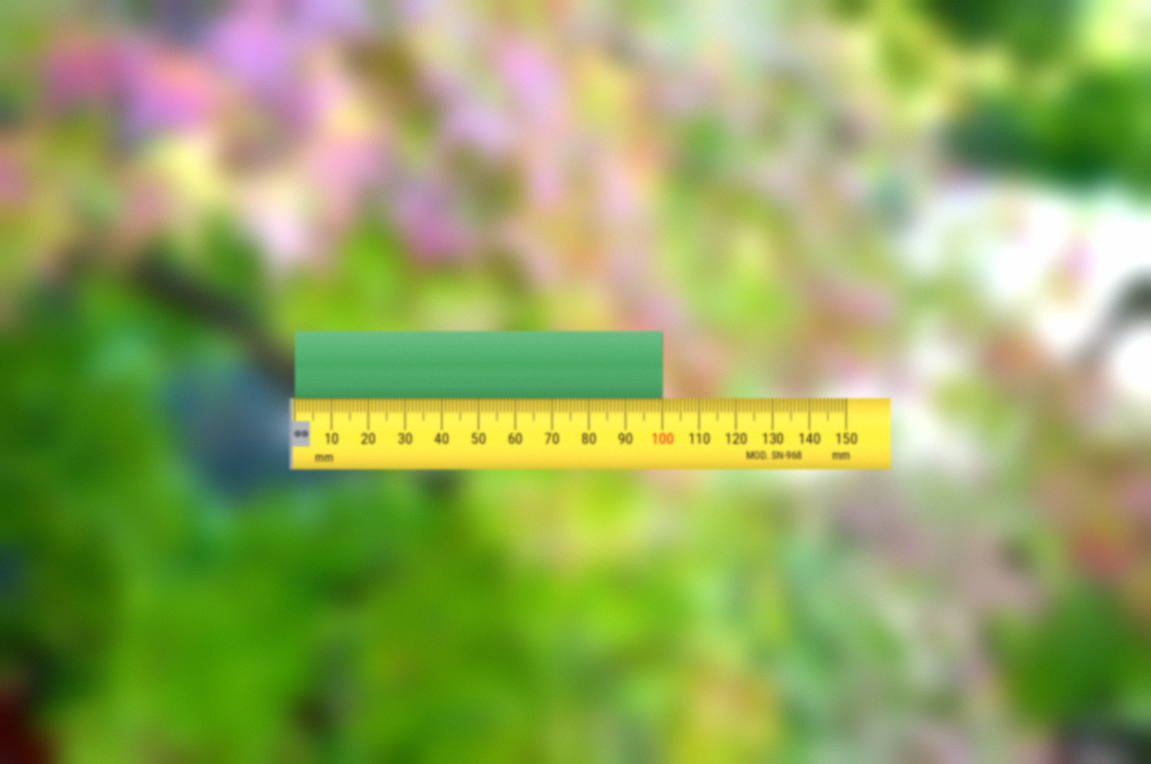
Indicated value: 100mm
